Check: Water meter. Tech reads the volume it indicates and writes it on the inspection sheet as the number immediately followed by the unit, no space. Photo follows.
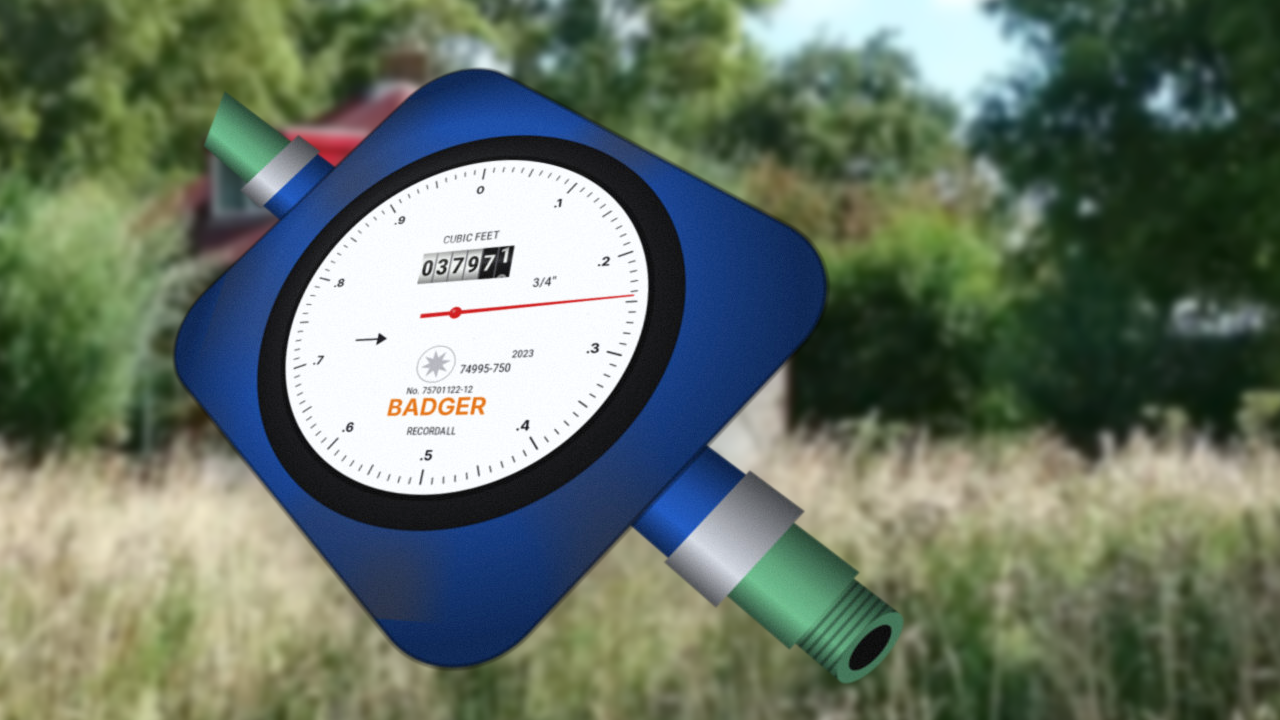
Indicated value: 37971.24ft³
